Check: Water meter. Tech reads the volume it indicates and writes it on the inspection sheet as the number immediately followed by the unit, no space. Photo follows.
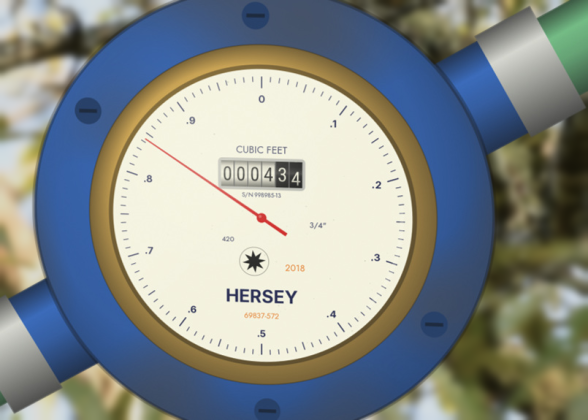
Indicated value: 433.84ft³
